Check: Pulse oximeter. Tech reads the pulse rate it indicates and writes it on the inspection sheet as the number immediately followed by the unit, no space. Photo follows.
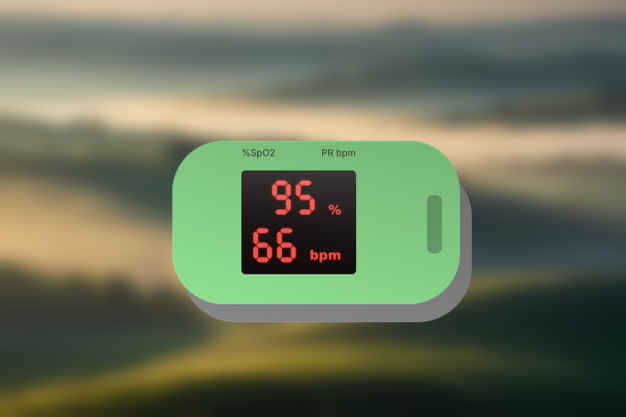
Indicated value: 66bpm
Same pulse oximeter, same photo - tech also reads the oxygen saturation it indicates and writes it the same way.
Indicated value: 95%
